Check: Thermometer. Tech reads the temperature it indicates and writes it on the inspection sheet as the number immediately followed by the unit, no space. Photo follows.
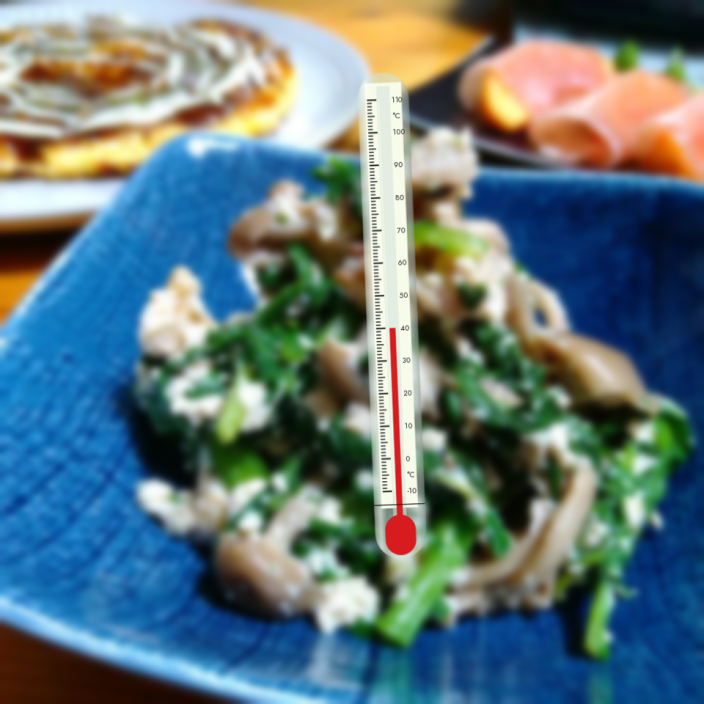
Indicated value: 40°C
